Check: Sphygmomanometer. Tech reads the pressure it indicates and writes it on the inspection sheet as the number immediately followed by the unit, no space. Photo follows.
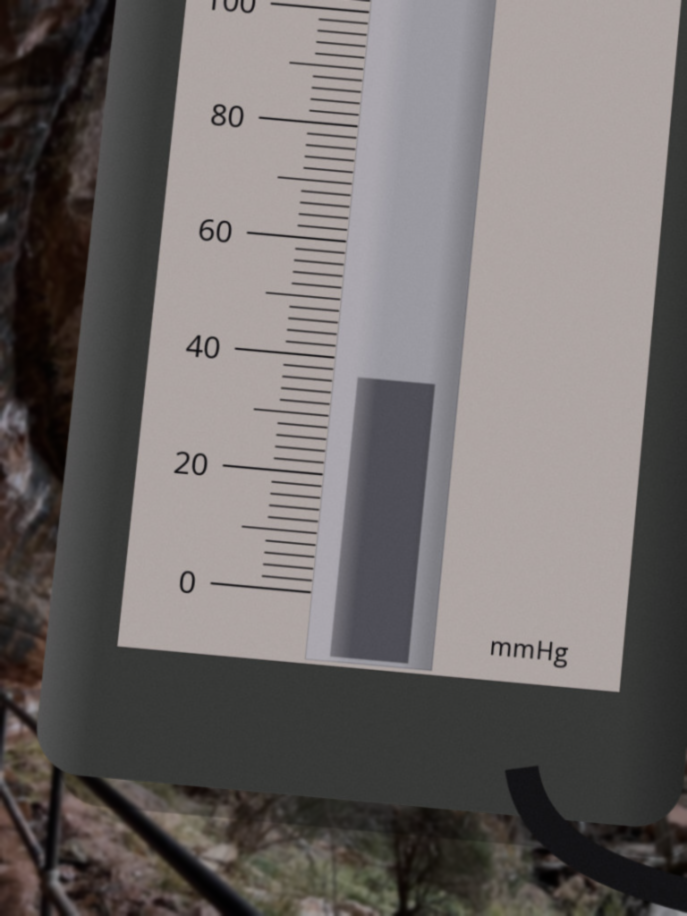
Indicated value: 37mmHg
